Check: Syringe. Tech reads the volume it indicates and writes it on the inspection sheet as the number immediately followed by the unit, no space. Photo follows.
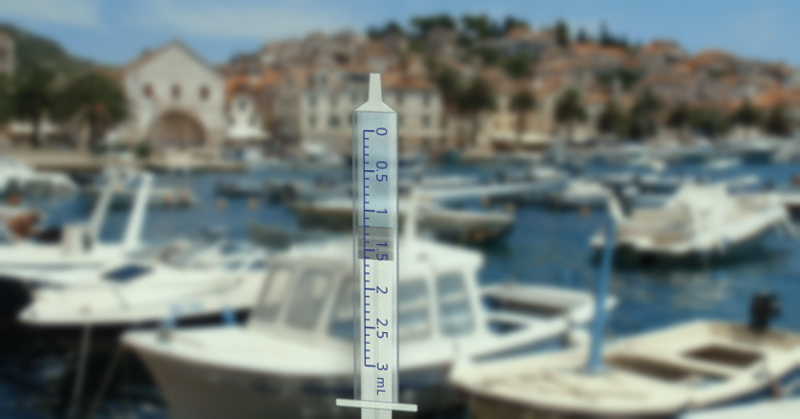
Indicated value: 1.2mL
